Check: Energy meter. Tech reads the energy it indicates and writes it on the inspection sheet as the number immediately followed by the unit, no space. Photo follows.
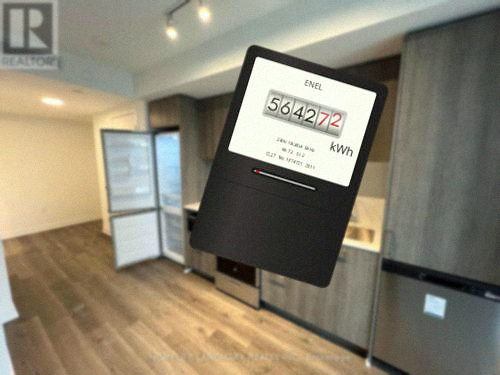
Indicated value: 5642.72kWh
